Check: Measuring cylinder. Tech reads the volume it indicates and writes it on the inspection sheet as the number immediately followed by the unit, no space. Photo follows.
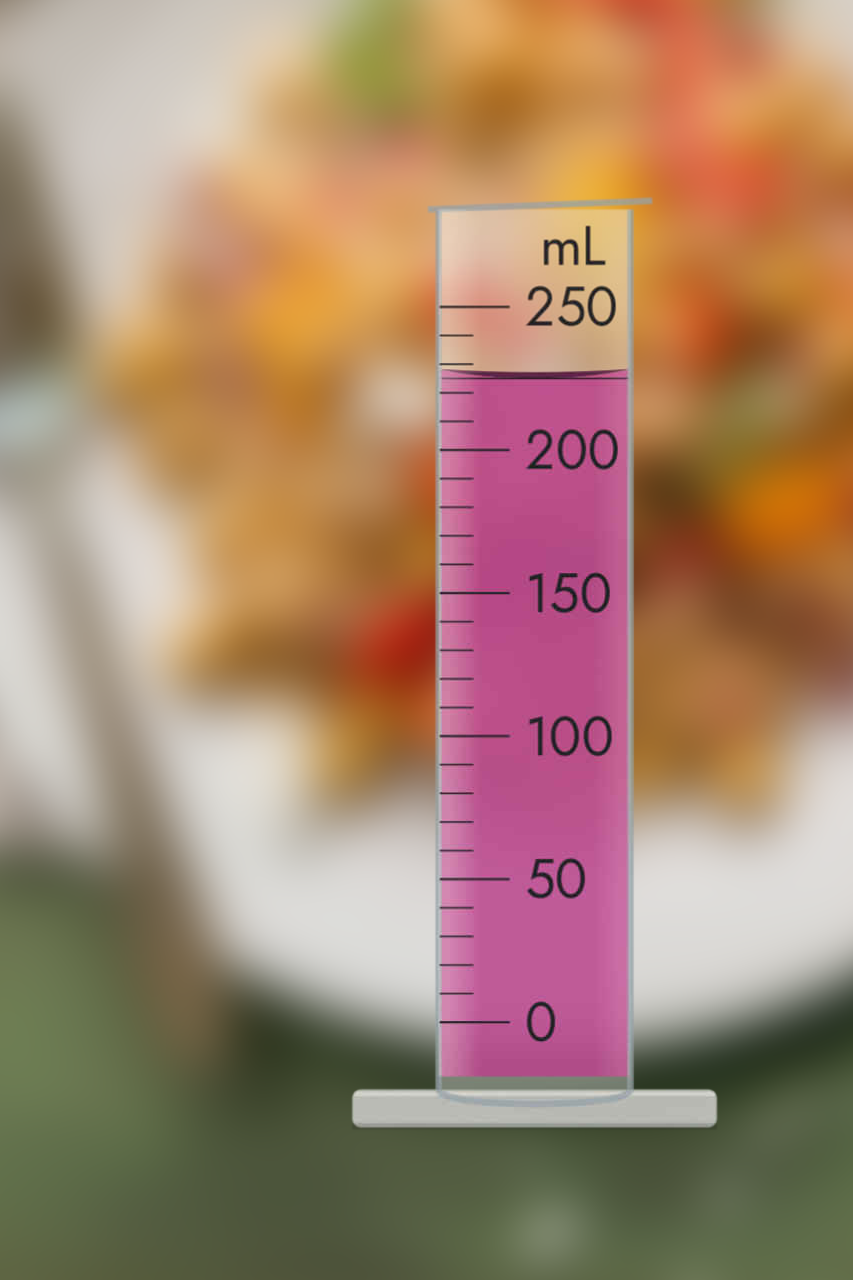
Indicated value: 225mL
